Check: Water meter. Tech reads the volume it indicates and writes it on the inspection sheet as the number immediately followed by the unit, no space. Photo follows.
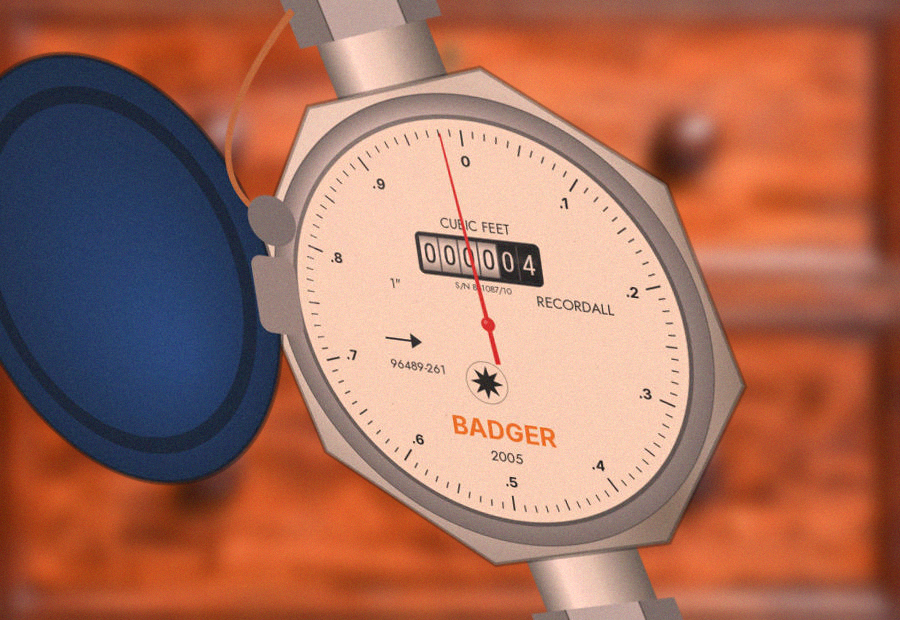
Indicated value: 3.98ft³
